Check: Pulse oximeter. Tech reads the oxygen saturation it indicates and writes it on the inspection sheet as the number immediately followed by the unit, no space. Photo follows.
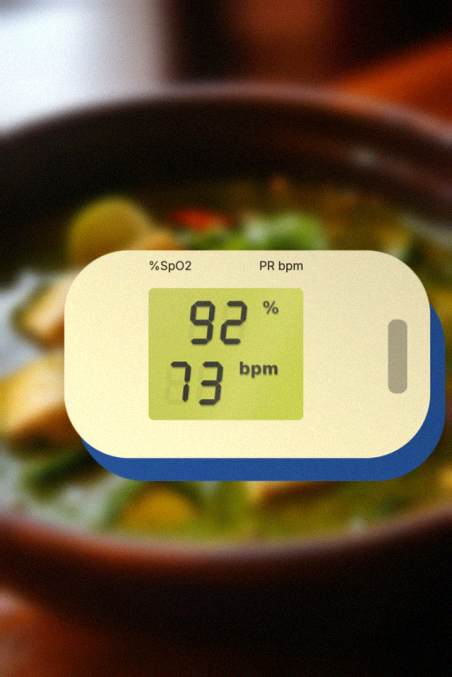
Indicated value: 92%
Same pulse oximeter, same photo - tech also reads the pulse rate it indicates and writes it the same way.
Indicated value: 73bpm
